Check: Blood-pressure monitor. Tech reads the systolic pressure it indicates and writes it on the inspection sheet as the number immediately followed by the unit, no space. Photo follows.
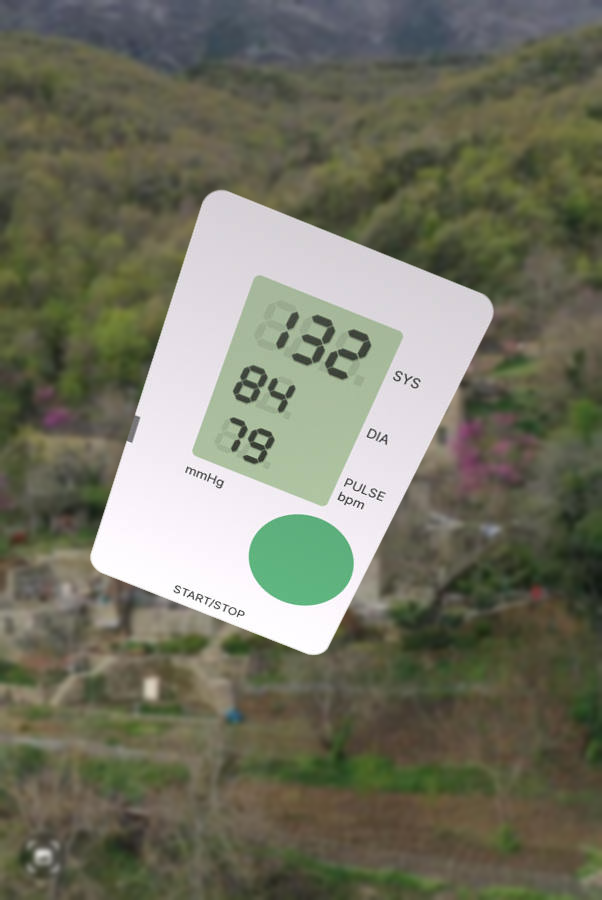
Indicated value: 132mmHg
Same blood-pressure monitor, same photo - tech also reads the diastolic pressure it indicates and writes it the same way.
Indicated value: 84mmHg
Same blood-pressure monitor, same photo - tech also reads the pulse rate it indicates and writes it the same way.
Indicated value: 79bpm
